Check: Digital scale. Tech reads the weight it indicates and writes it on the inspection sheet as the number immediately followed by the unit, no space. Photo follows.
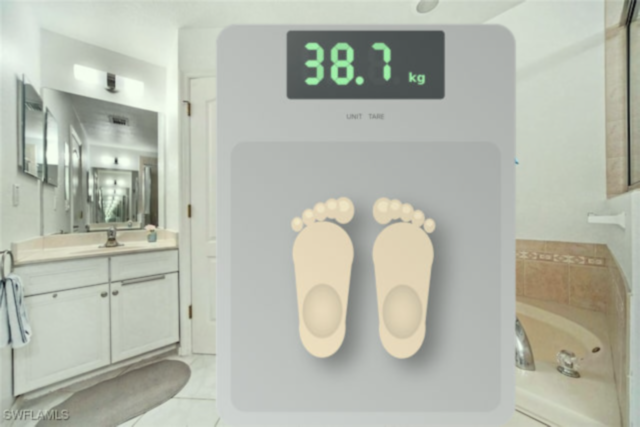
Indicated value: 38.7kg
